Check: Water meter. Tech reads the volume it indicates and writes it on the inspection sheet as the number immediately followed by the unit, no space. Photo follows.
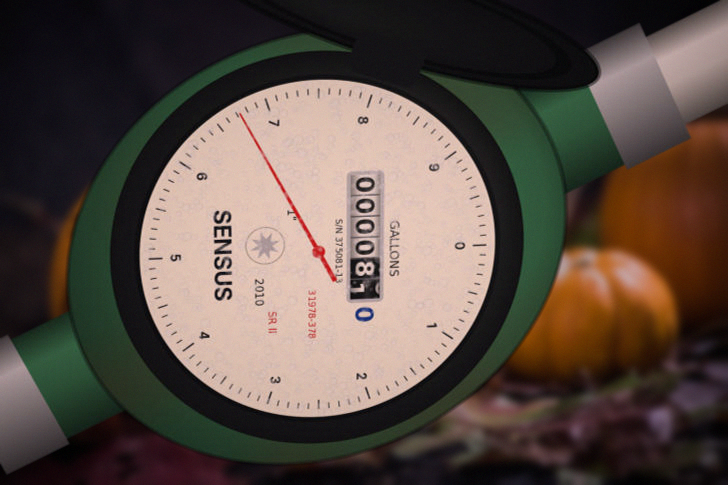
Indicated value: 806.7gal
